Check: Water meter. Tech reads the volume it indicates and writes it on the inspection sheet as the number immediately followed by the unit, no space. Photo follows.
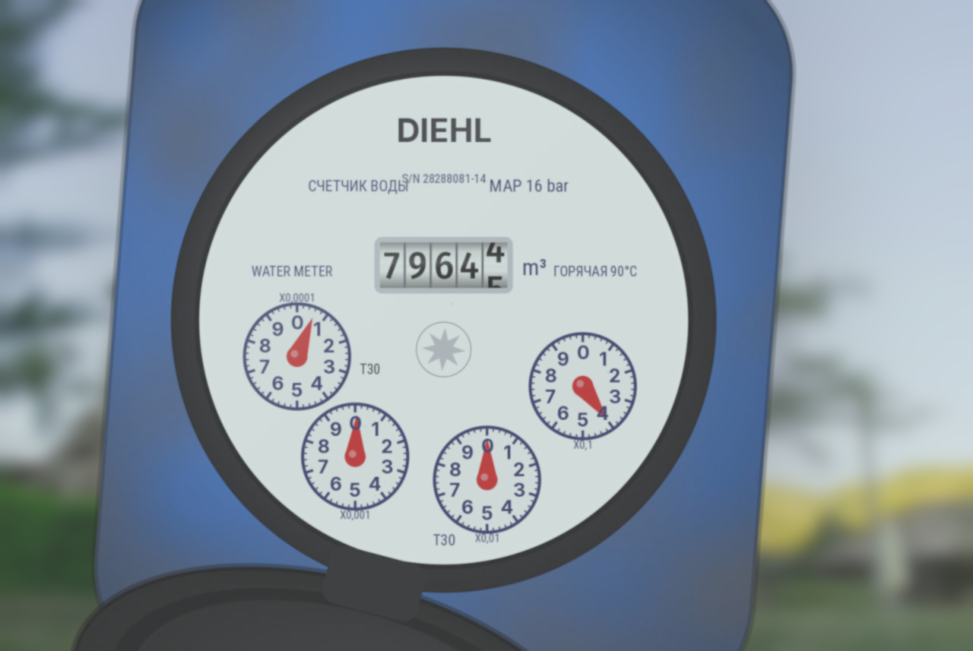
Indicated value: 79644.4000m³
